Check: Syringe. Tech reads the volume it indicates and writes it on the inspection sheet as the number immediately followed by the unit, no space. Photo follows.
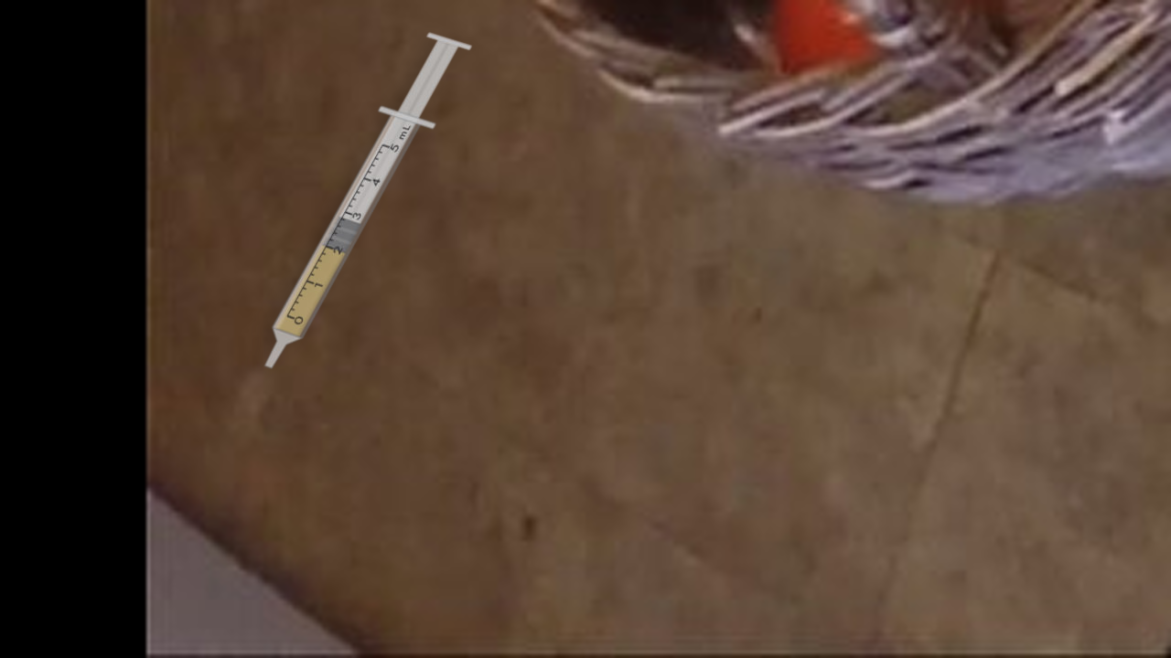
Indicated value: 2mL
